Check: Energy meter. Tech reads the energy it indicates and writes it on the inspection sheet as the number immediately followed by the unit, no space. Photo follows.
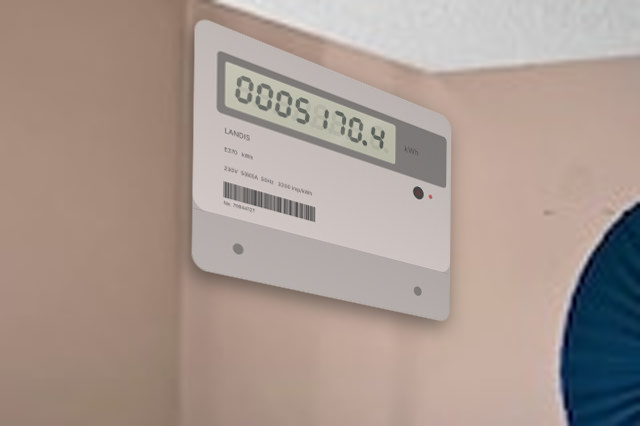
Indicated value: 5170.4kWh
